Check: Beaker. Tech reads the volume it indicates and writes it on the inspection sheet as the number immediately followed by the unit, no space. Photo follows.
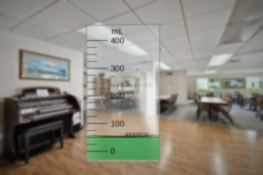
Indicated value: 50mL
